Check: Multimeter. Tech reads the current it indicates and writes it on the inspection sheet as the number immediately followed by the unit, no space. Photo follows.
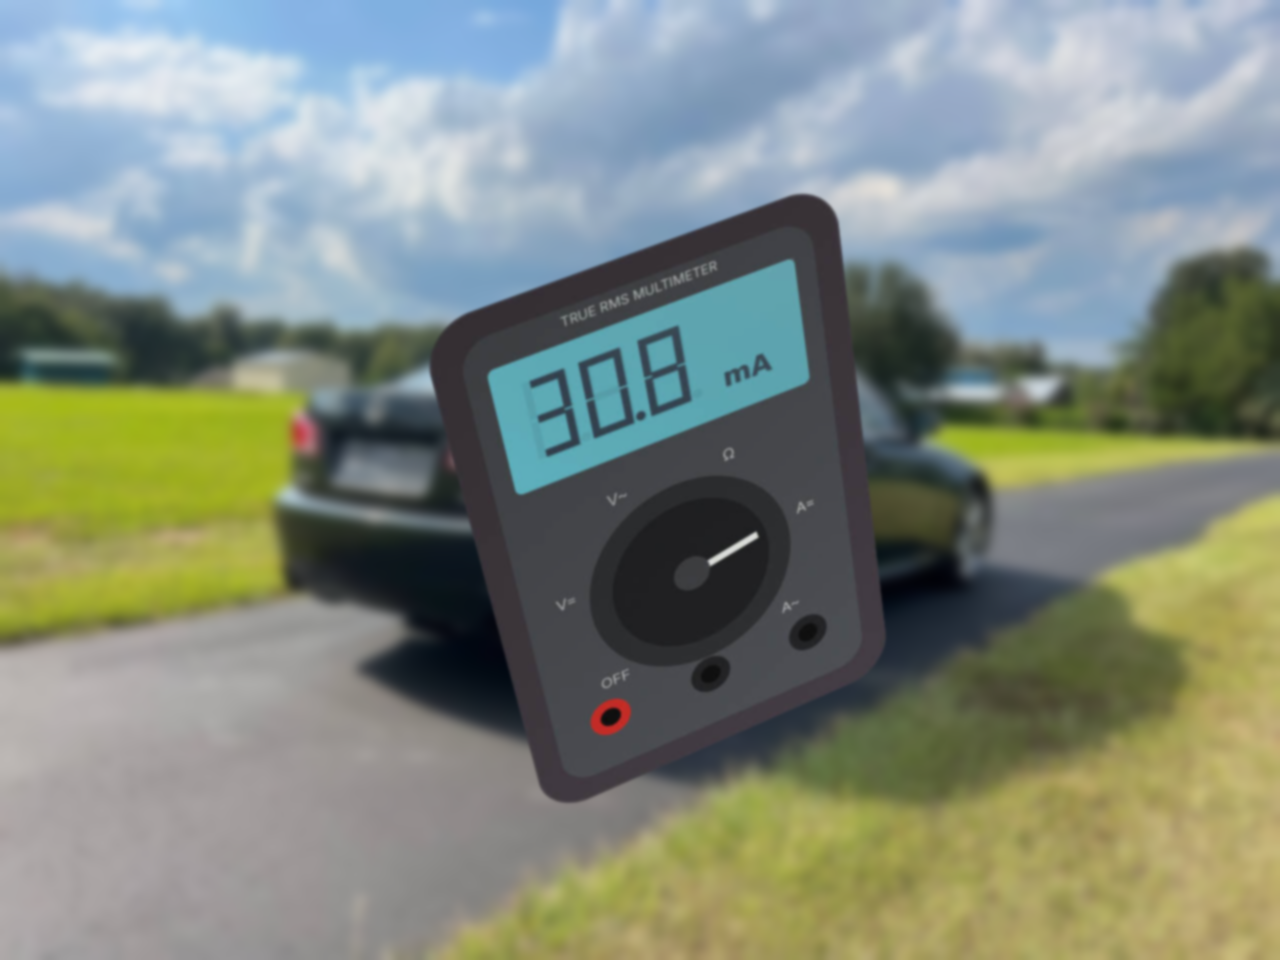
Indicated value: 30.8mA
